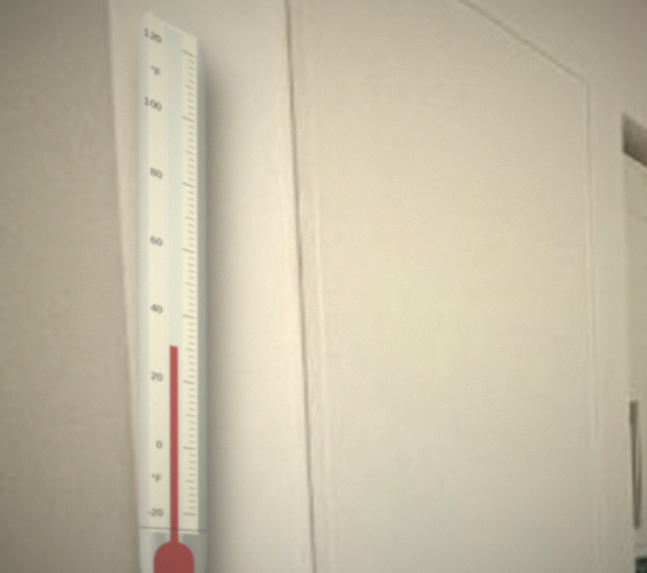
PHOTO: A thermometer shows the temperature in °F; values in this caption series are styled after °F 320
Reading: °F 30
